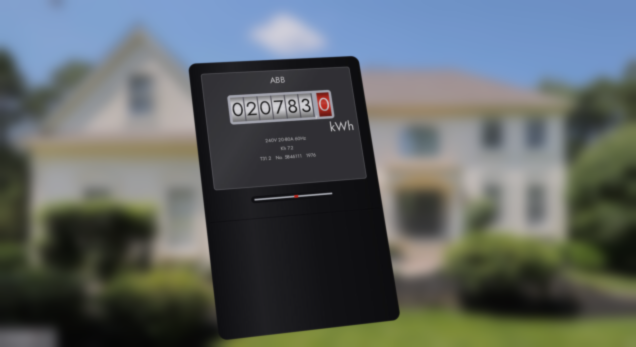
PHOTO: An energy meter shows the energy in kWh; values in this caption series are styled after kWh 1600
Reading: kWh 20783.0
